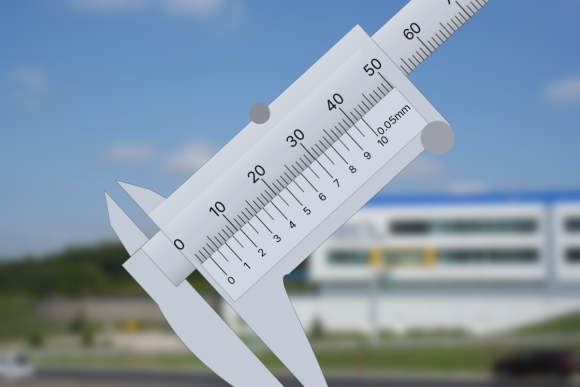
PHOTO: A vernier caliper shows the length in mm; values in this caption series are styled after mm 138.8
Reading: mm 2.8
